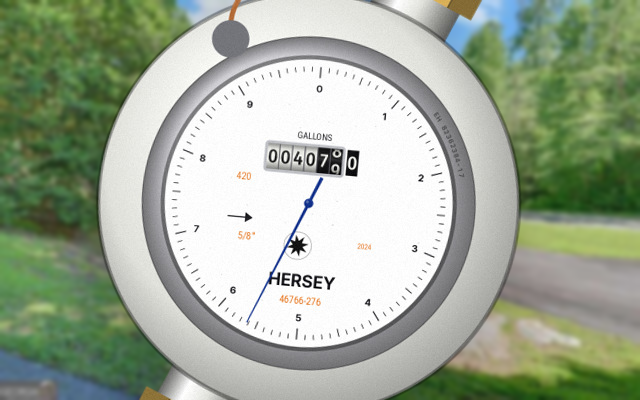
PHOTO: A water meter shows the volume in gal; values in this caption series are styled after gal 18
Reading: gal 40785.6
